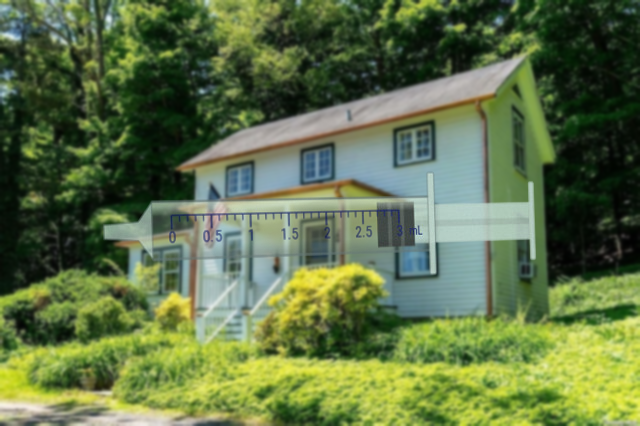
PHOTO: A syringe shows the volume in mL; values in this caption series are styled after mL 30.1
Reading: mL 2.7
